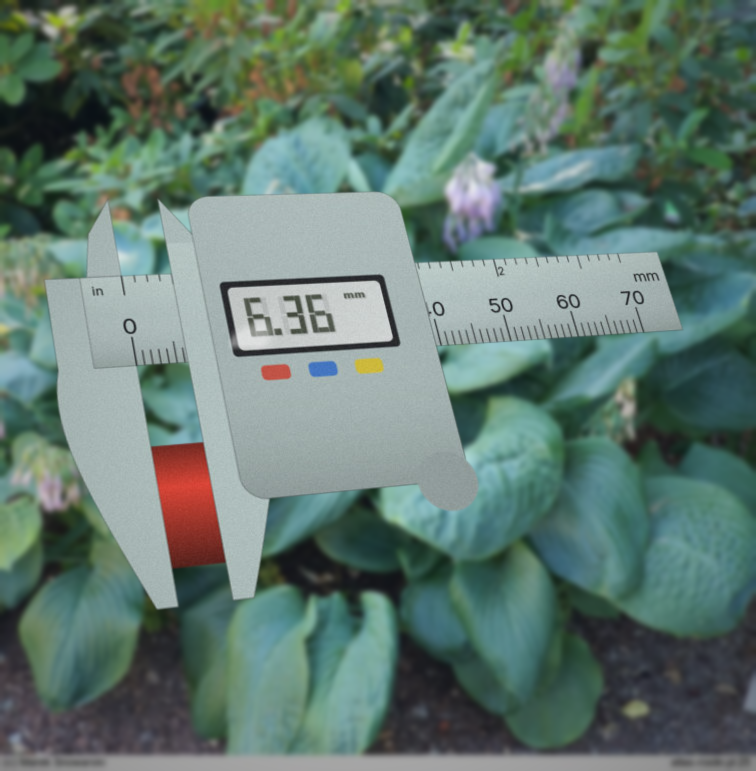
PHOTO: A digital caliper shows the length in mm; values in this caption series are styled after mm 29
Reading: mm 6.36
